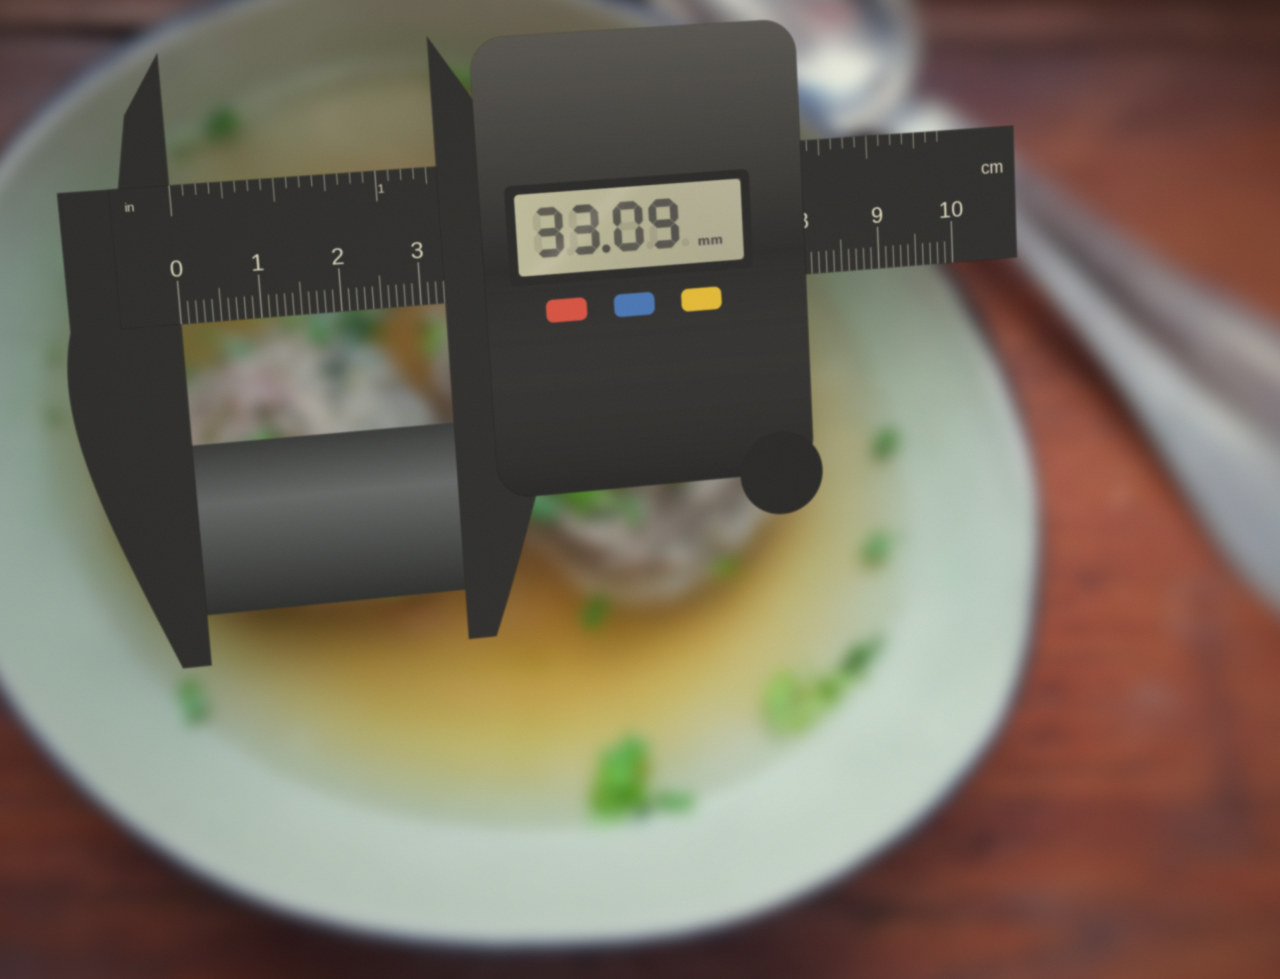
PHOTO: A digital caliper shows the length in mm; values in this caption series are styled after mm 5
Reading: mm 33.09
